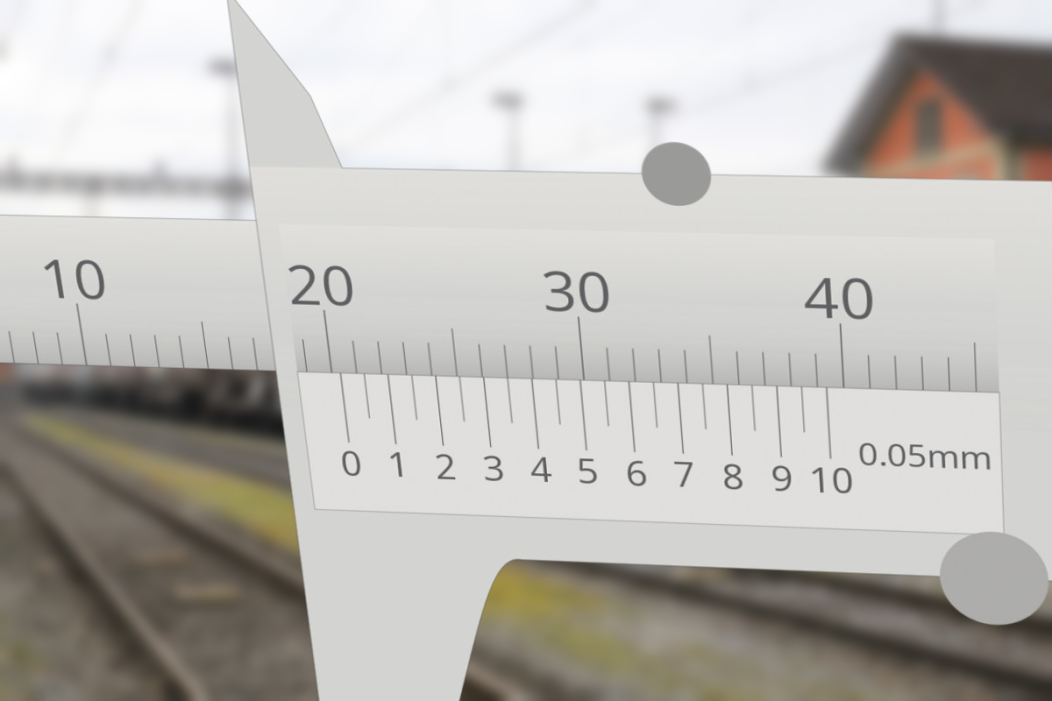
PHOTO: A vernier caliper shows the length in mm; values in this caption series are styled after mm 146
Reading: mm 20.35
